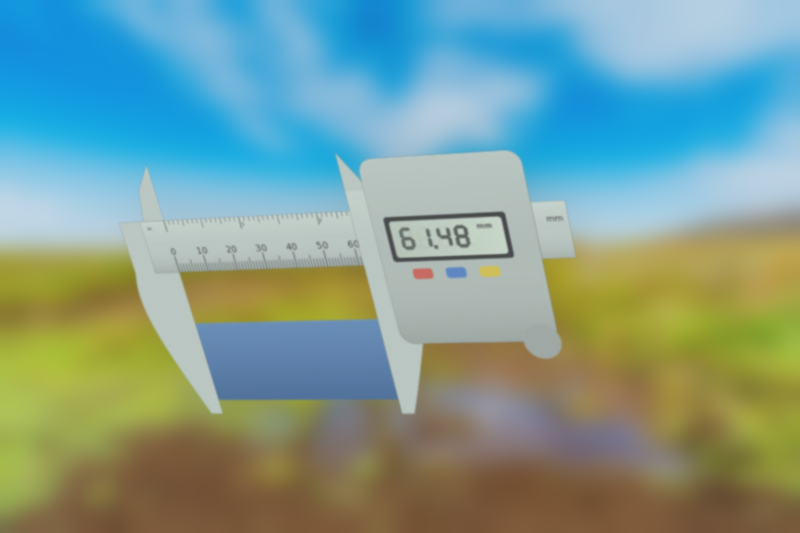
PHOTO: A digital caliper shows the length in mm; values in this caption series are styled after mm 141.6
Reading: mm 61.48
